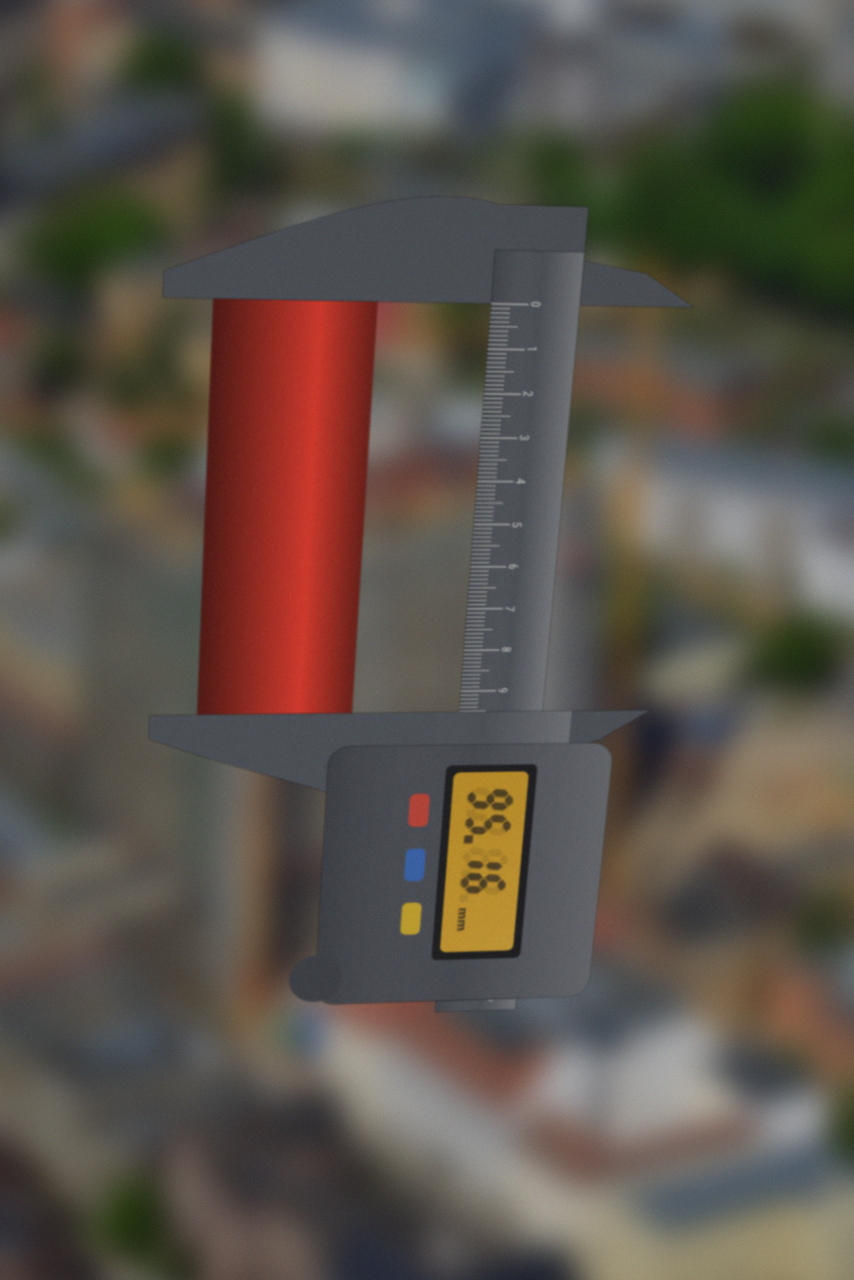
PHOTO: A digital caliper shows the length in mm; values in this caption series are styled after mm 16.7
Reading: mm 95.16
